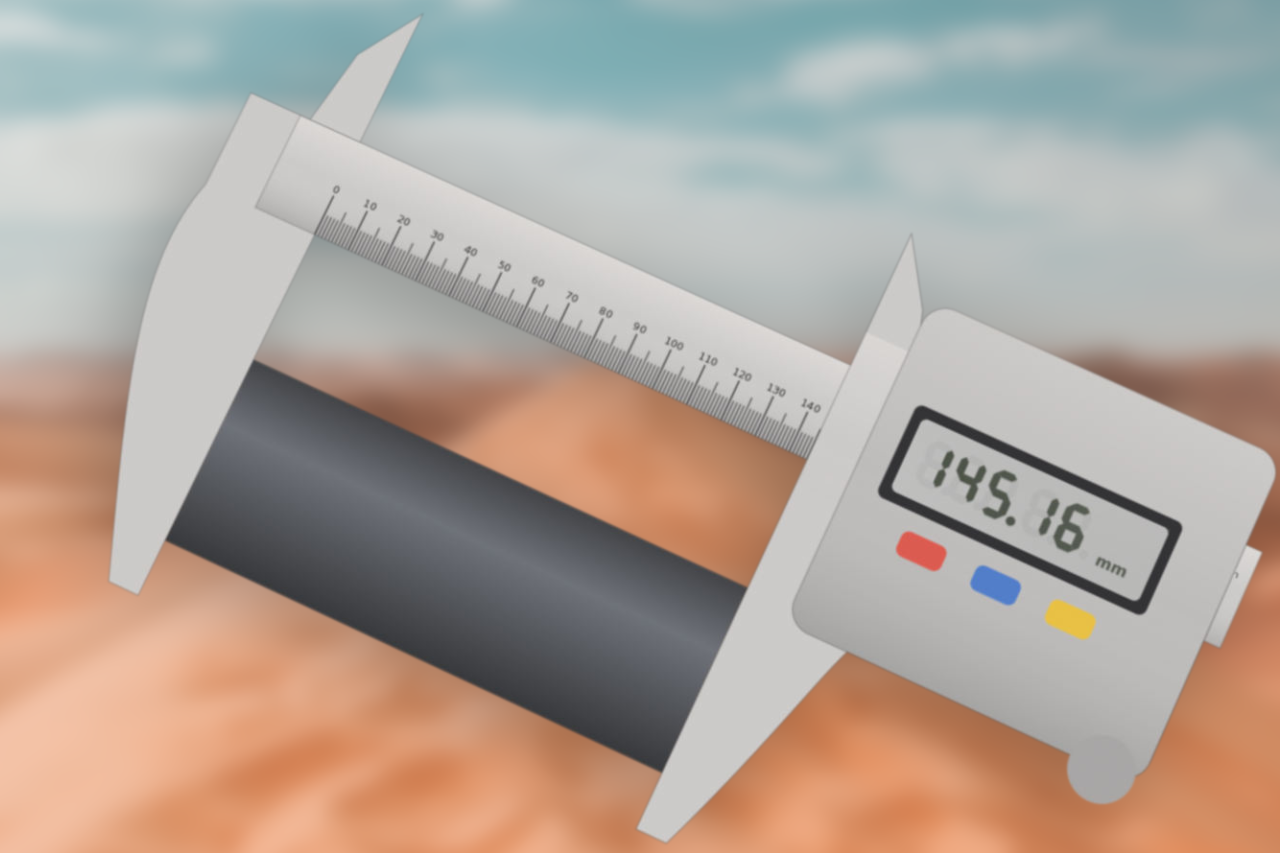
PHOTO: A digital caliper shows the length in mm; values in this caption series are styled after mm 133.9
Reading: mm 145.16
